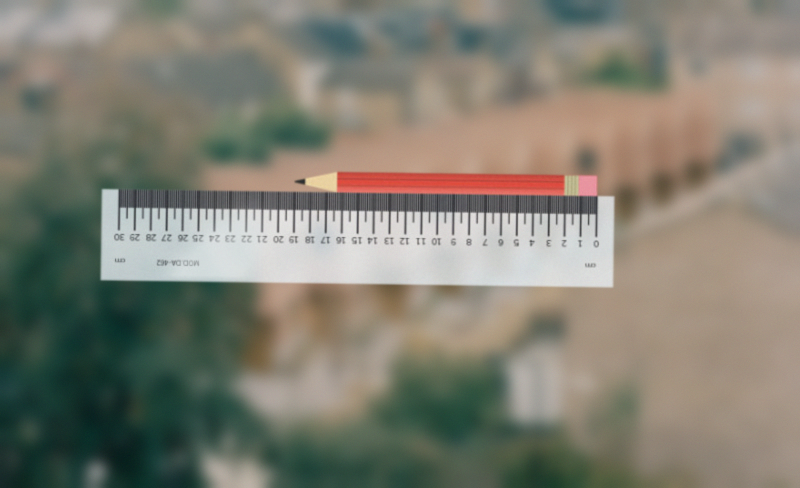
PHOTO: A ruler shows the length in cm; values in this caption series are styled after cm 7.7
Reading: cm 19
